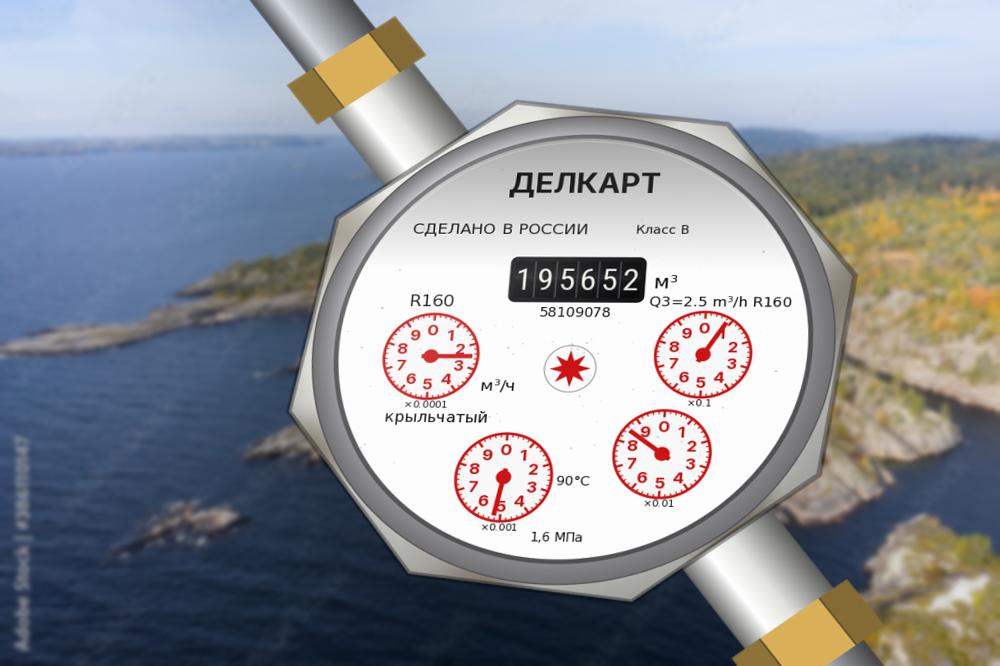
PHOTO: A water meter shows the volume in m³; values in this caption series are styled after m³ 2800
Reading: m³ 195652.0852
